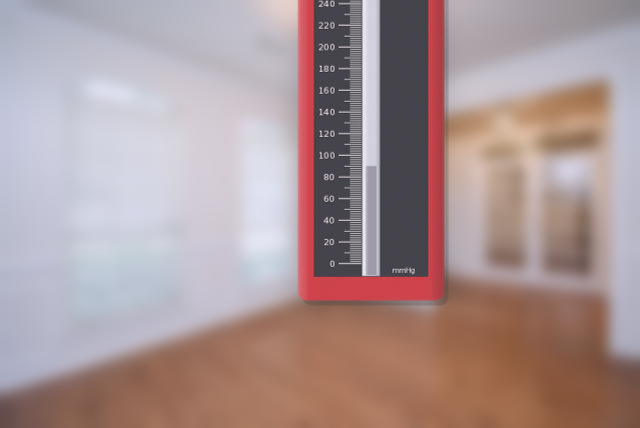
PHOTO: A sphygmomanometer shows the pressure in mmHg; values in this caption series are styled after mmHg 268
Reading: mmHg 90
